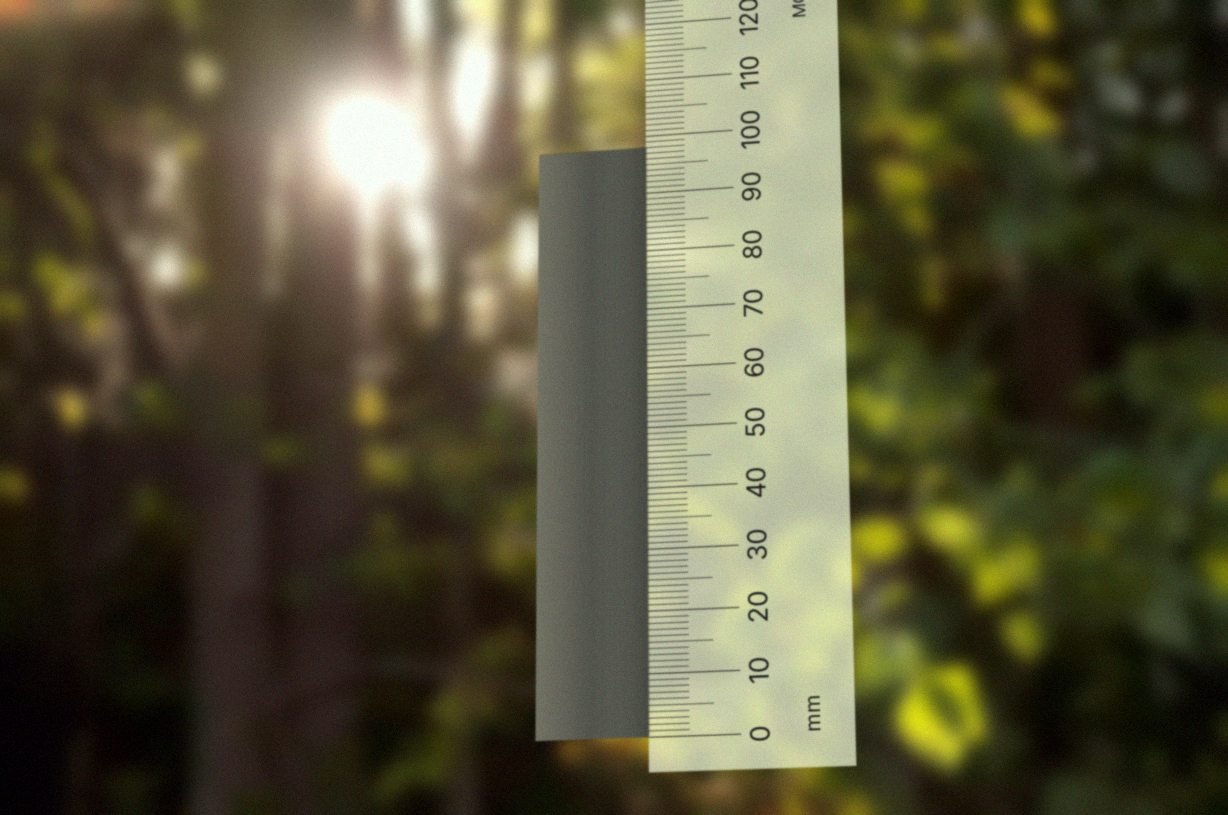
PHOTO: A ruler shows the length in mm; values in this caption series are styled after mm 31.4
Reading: mm 98
